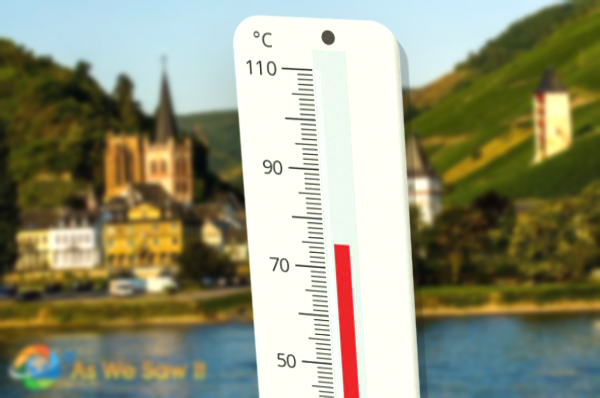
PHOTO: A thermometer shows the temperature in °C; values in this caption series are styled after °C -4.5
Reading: °C 75
